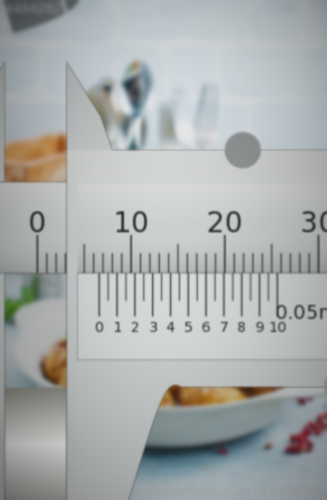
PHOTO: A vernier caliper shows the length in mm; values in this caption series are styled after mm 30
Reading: mm 6.6
